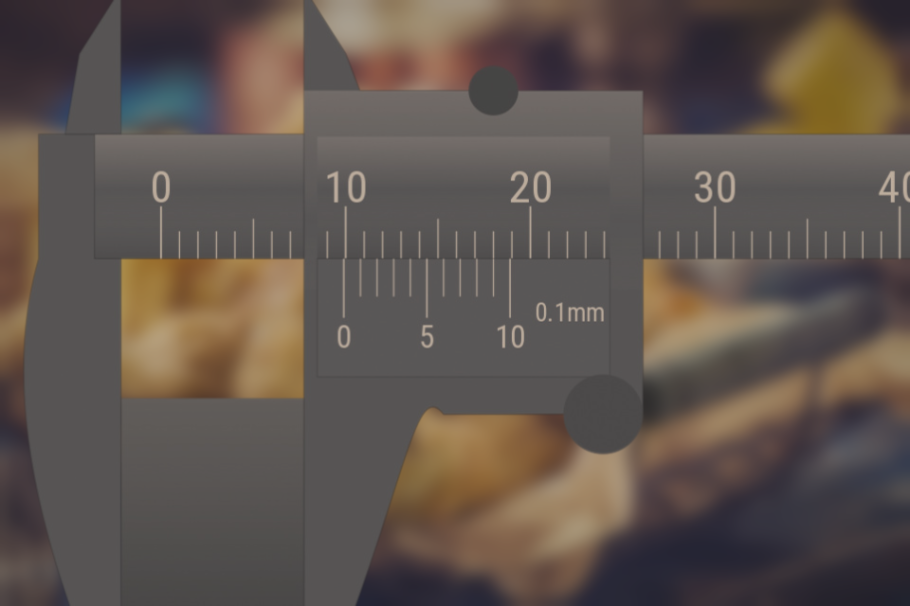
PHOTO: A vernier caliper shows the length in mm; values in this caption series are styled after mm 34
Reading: mm 9.9
